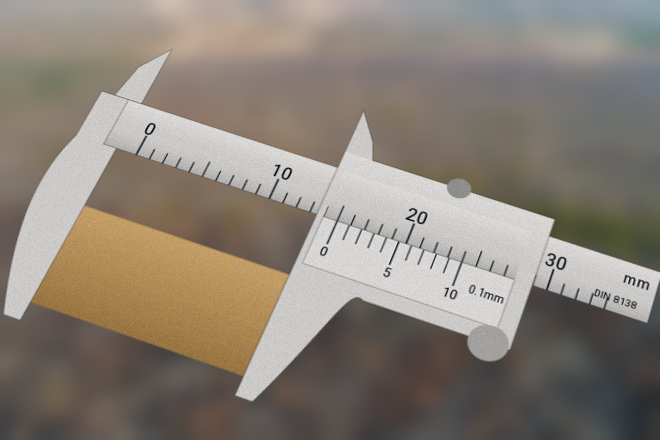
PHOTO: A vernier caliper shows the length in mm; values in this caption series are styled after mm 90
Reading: mm 15.0
